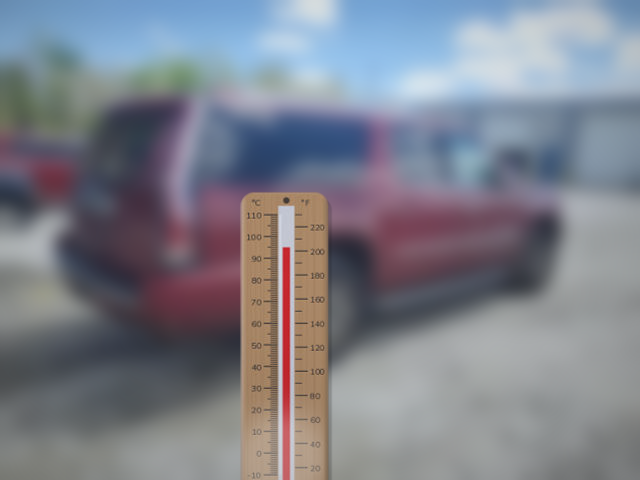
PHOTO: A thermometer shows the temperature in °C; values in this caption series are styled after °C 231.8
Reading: °C 95
